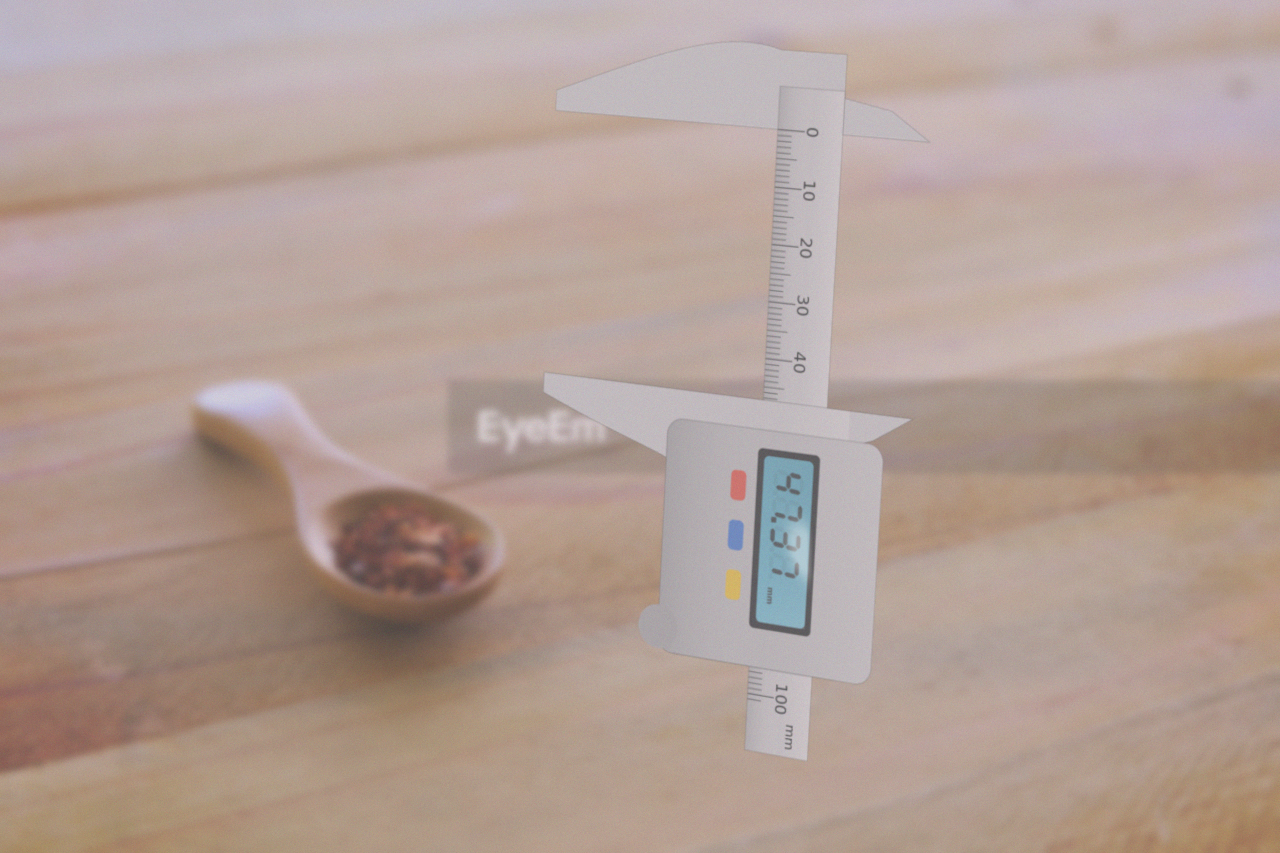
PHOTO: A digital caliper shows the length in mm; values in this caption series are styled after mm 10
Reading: mm 47.37
